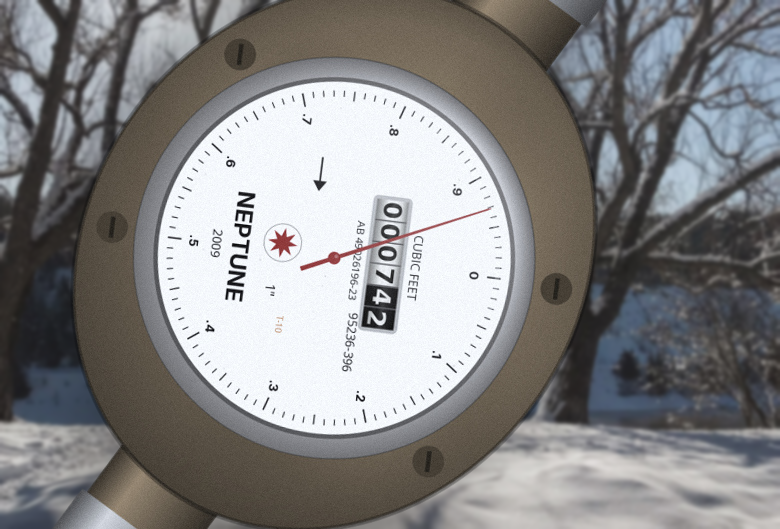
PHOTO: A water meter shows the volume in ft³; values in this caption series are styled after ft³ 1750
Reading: ft³ 741.93
